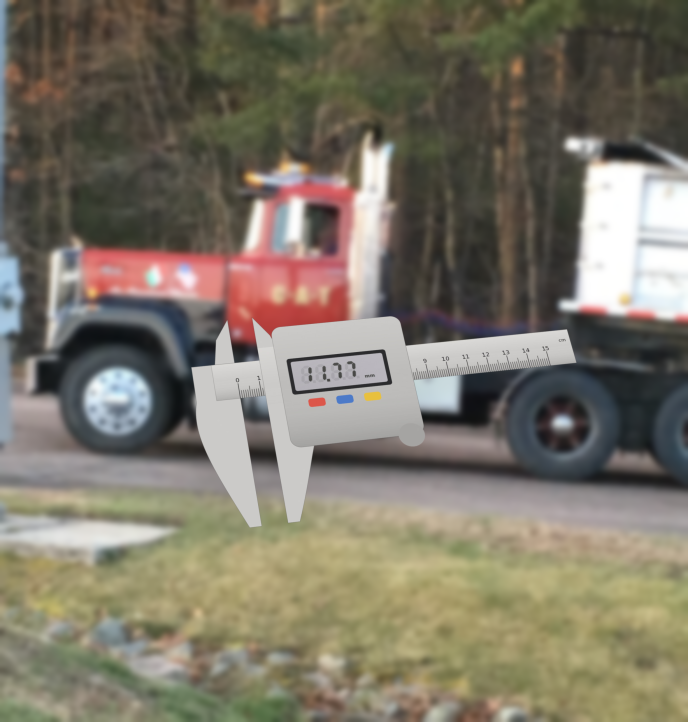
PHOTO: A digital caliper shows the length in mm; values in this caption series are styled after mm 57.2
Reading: mm 11.77
